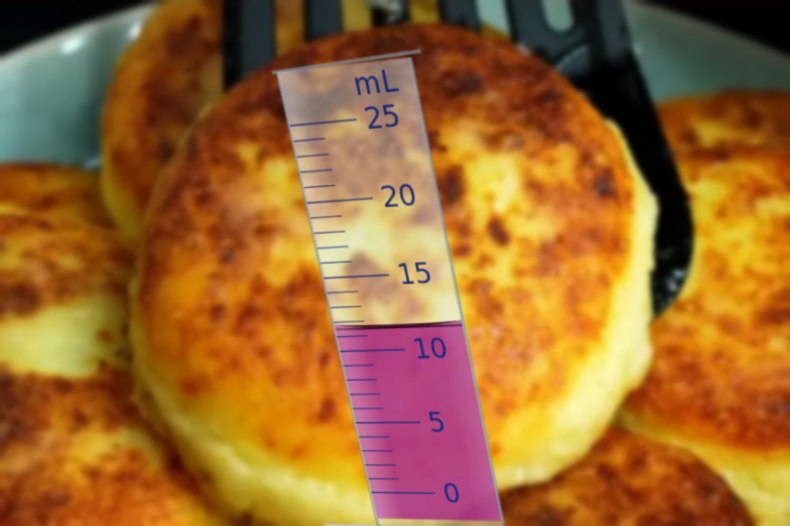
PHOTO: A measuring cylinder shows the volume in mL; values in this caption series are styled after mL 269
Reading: mL 11.5
